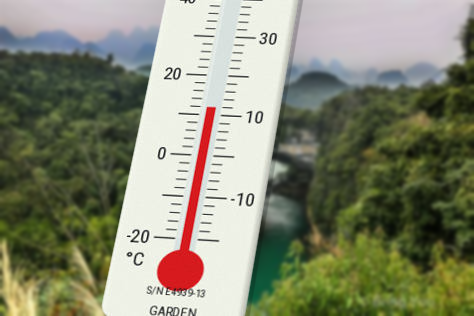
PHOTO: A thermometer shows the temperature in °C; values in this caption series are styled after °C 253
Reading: °C 12
